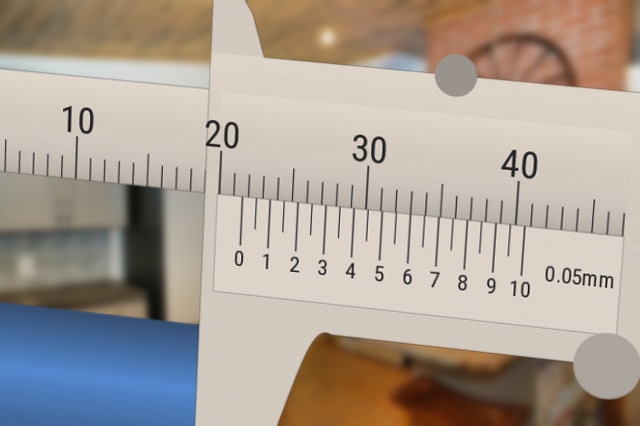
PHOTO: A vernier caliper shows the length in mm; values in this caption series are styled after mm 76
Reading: mm 21.6
